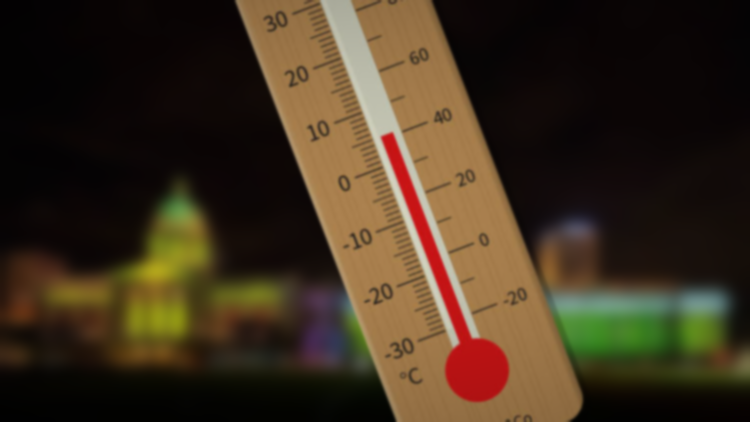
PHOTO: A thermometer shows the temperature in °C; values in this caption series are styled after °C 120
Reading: °C 5
